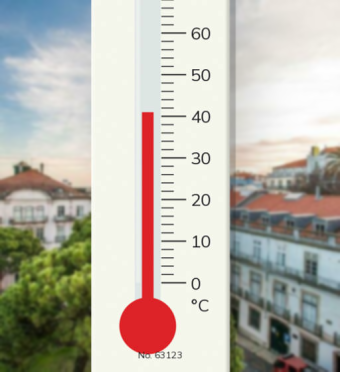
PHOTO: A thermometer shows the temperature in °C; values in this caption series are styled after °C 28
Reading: °C 41
